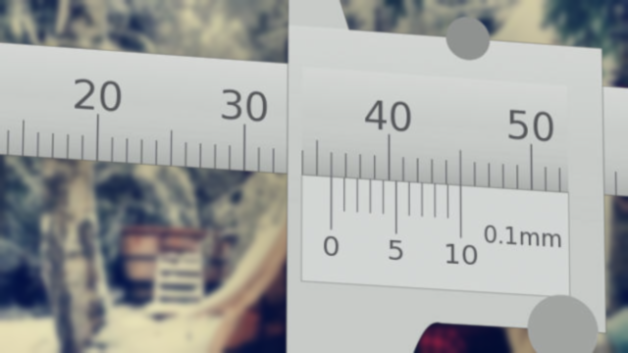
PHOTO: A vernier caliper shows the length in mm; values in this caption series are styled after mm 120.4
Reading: mm 36.0
